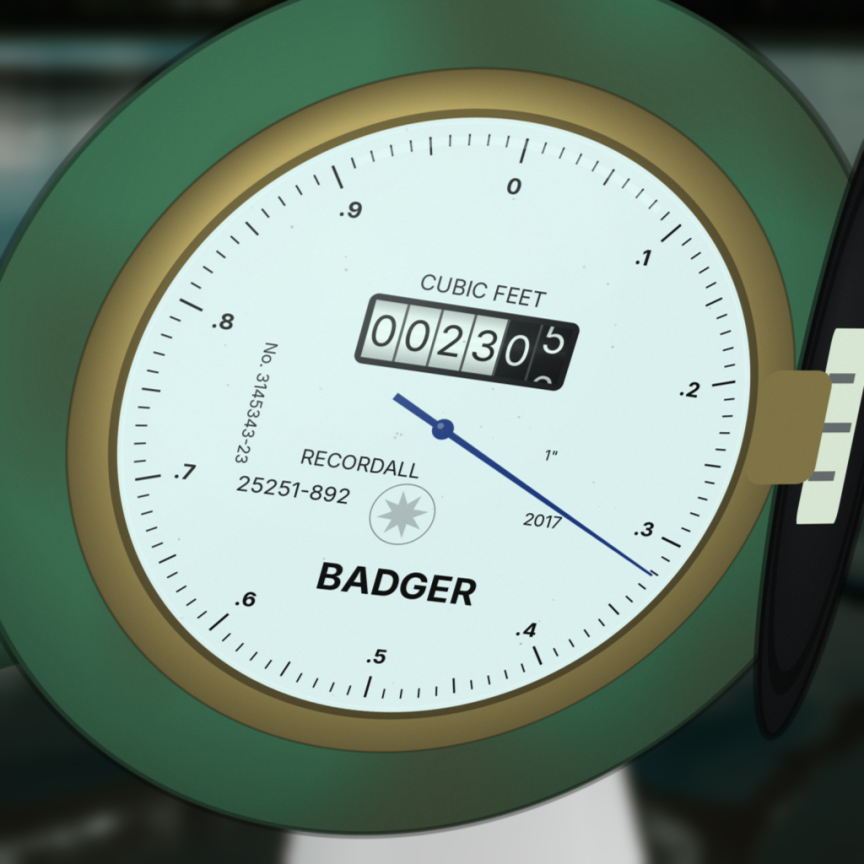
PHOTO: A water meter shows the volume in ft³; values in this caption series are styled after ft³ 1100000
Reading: ft³ 2305.32
